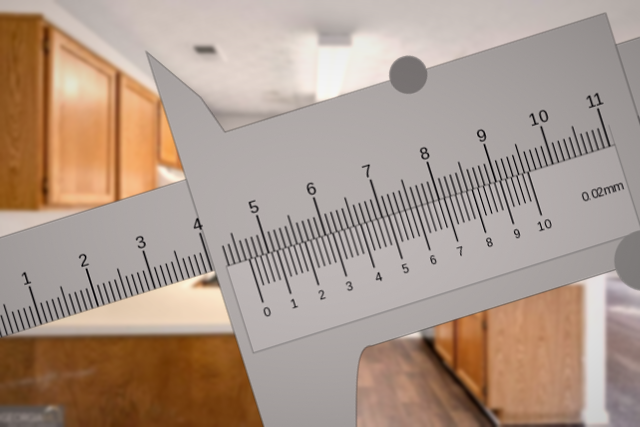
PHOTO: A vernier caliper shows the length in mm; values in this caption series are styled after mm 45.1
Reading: mm 46.6
